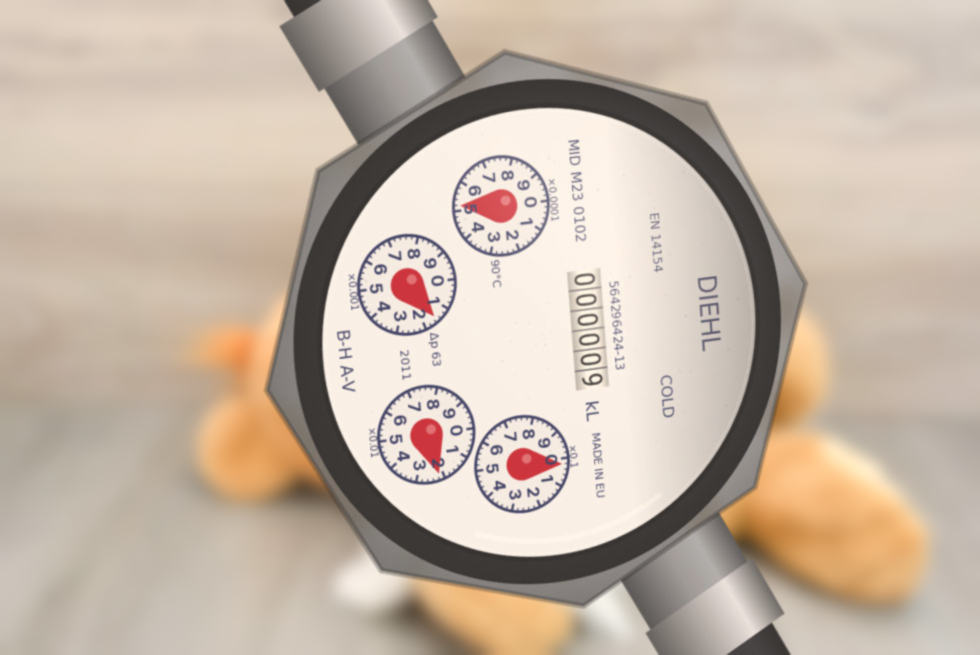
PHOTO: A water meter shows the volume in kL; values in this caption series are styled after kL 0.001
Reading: kL 9.0215
